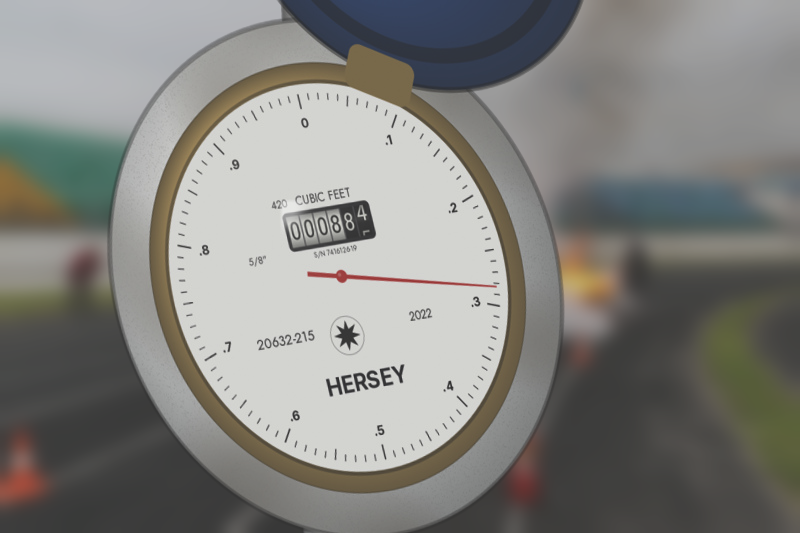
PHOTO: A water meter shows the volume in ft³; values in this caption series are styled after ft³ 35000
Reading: ft³ 884.28
